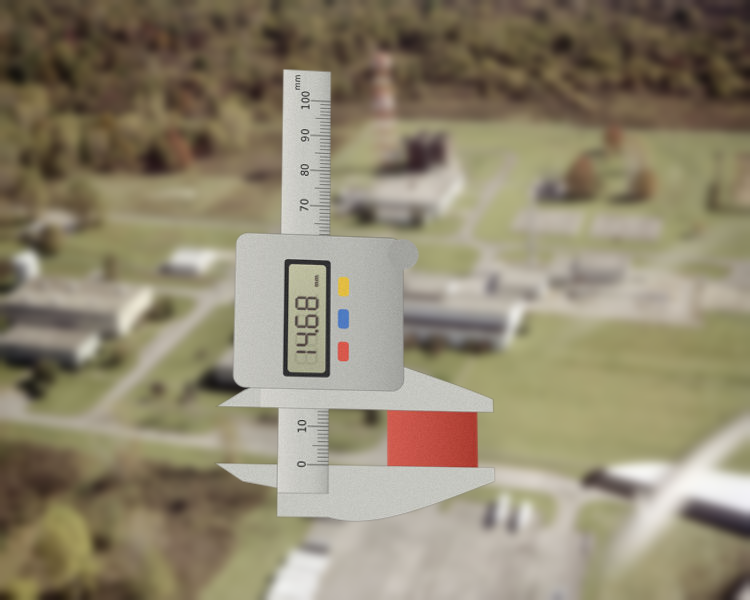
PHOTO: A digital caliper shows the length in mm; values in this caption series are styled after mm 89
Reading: mm 14.68
